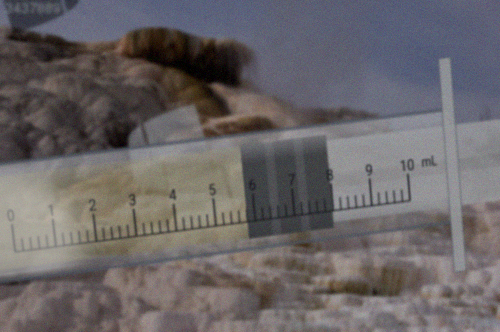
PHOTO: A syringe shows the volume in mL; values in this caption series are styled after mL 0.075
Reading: mL 5.8
